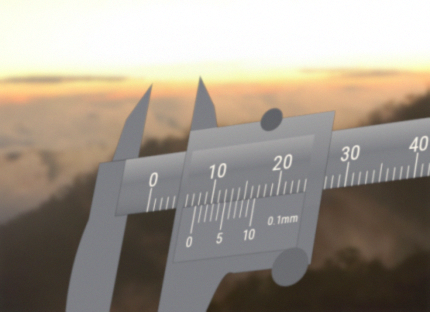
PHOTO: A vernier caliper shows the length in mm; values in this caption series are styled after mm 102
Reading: mm 7.6
